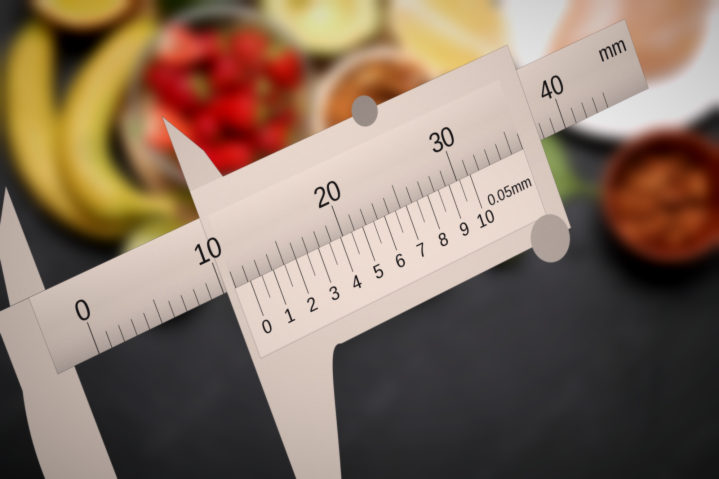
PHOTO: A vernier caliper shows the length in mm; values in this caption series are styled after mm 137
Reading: mm 12.2
